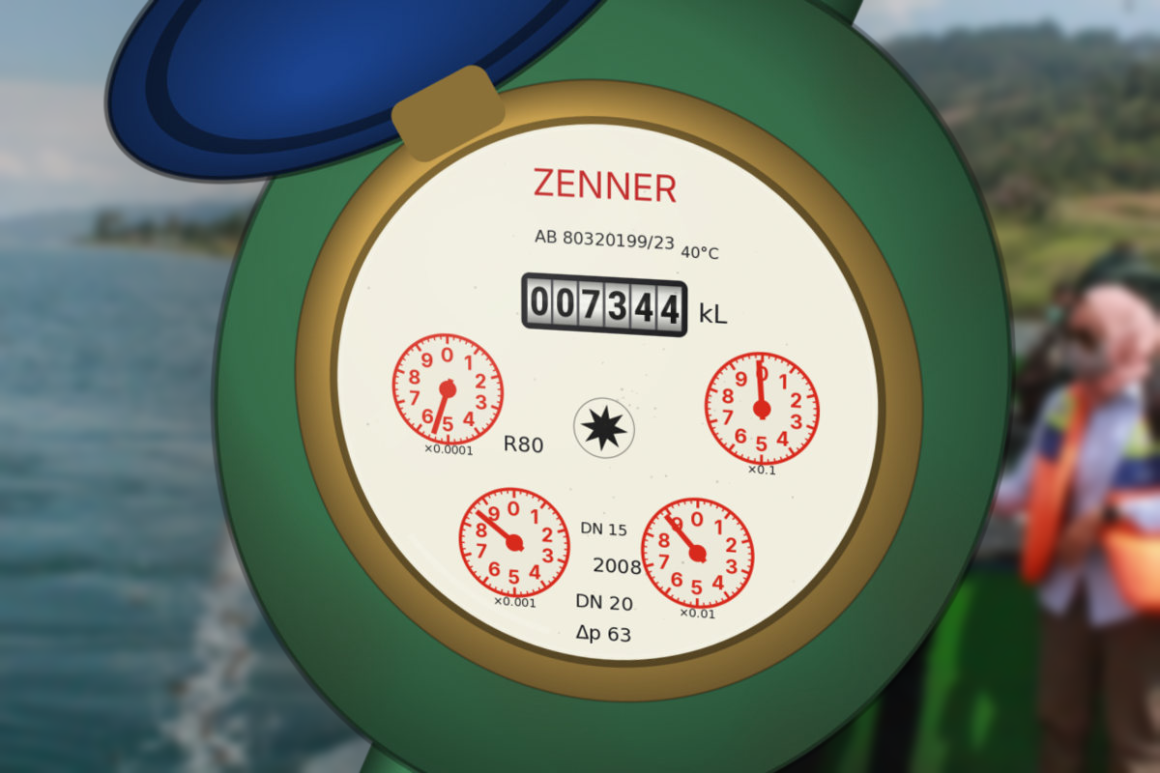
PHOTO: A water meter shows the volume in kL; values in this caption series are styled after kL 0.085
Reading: kL 7343.9885
